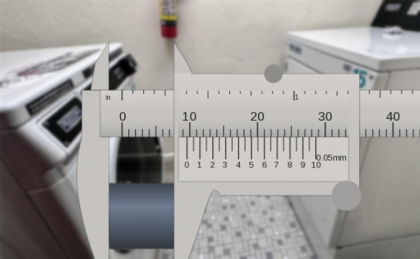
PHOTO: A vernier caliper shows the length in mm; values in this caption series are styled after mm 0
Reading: mm 9.6
